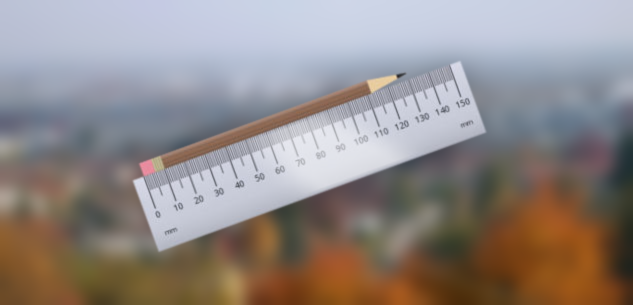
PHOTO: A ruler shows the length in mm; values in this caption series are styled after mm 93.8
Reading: mm 130
